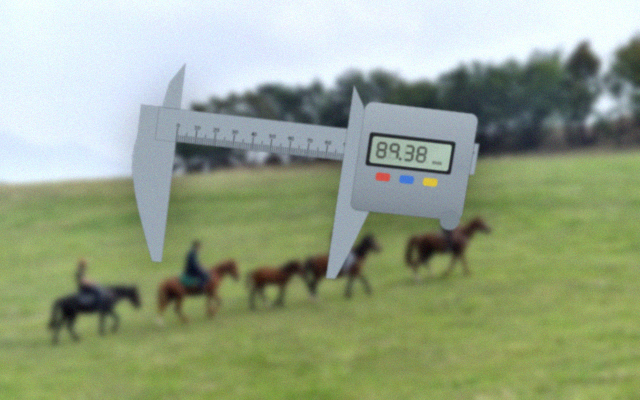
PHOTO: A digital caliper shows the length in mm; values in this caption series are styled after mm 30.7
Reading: mm 89.38
